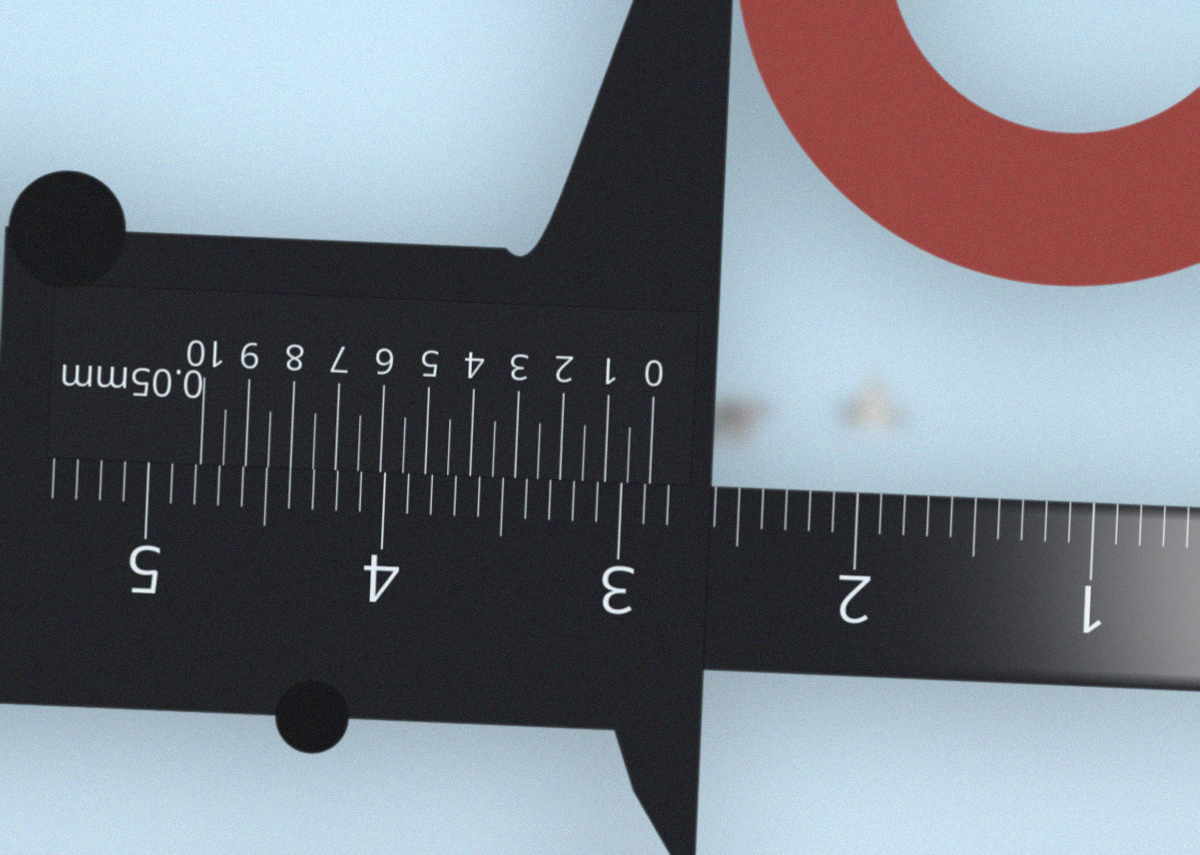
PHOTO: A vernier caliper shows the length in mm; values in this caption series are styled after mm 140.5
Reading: mm 28.8
